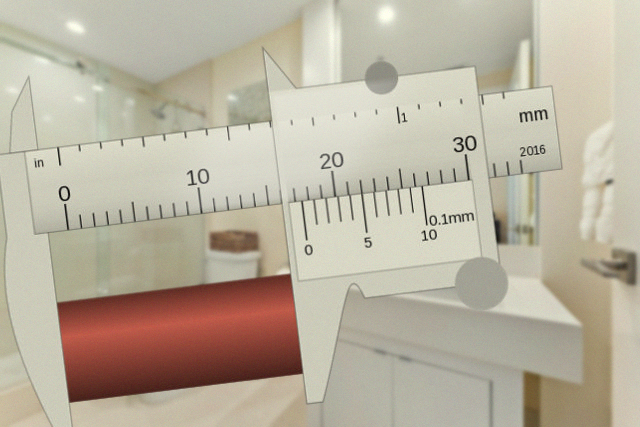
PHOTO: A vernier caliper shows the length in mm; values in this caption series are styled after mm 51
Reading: mm 17.5
